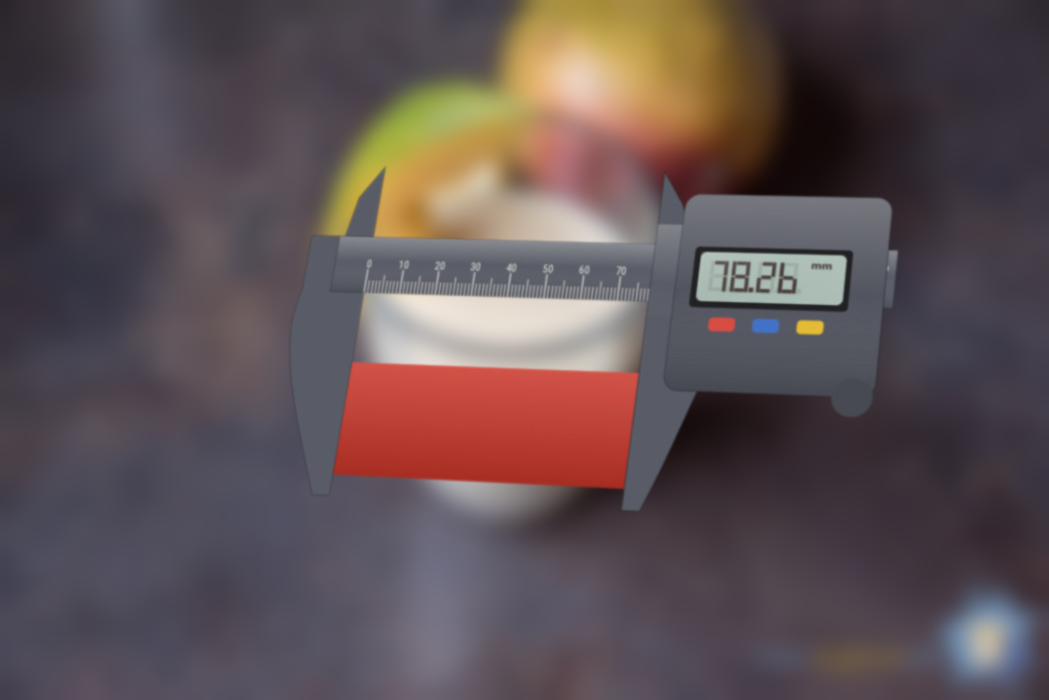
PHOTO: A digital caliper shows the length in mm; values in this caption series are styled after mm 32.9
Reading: mm 78.26
